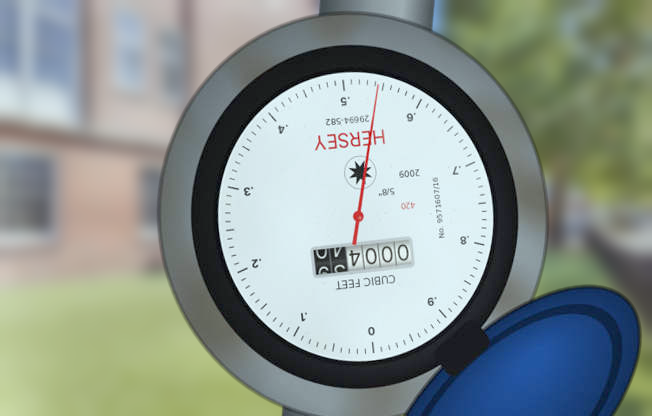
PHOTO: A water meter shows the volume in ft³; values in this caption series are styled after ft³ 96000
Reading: ft³ 439.54
